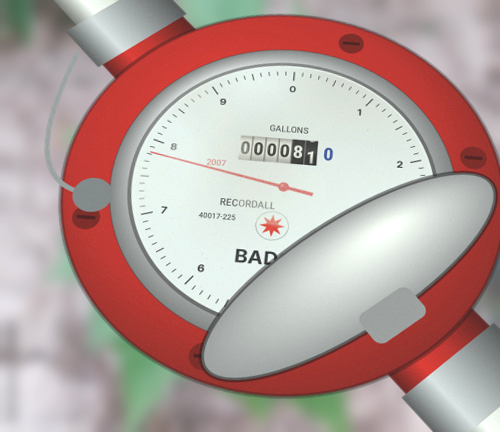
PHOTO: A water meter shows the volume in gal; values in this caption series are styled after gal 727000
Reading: gal 807.8
